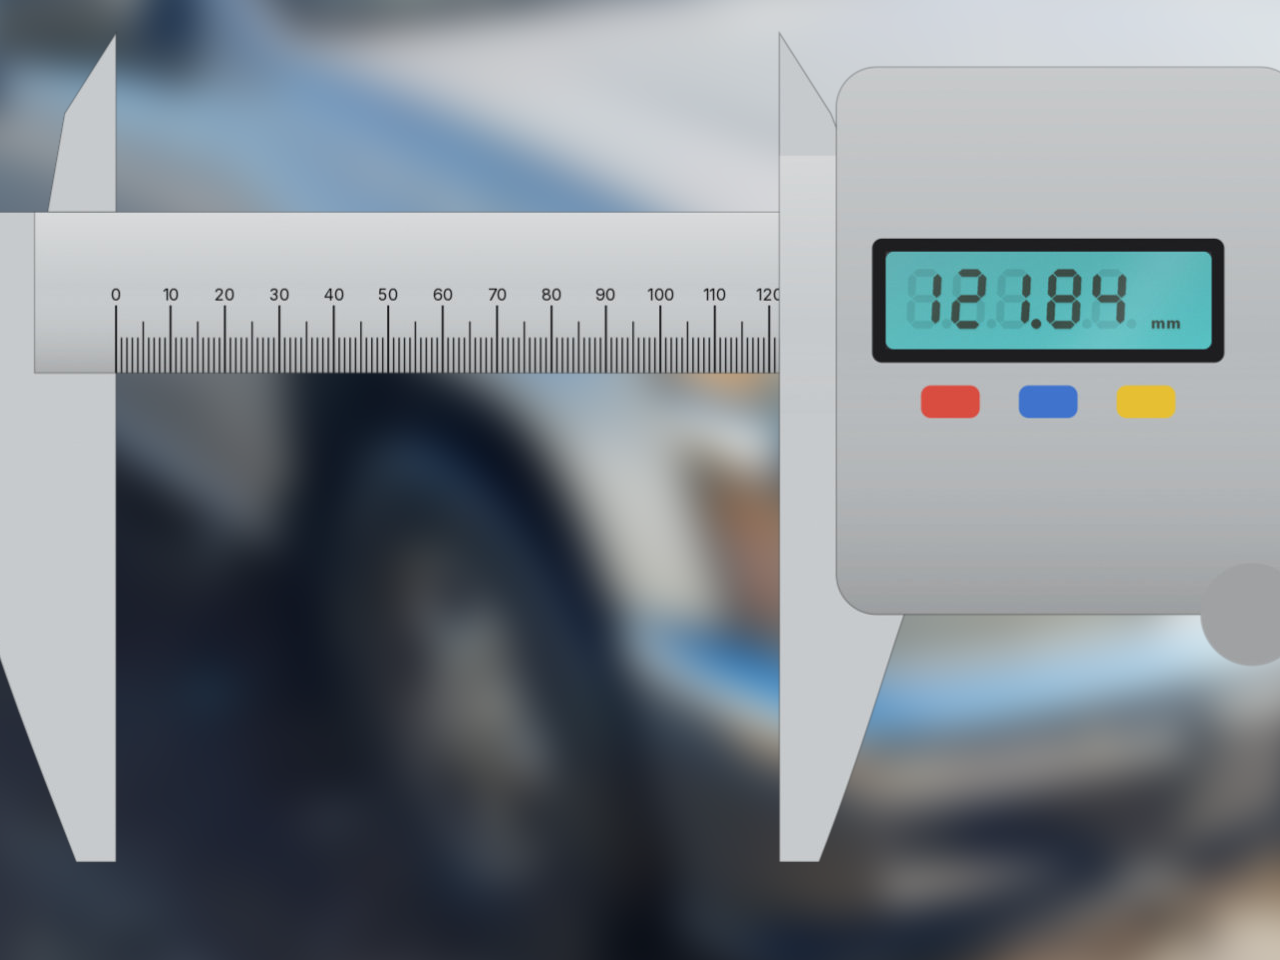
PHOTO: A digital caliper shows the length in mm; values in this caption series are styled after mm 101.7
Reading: mm 121.84
